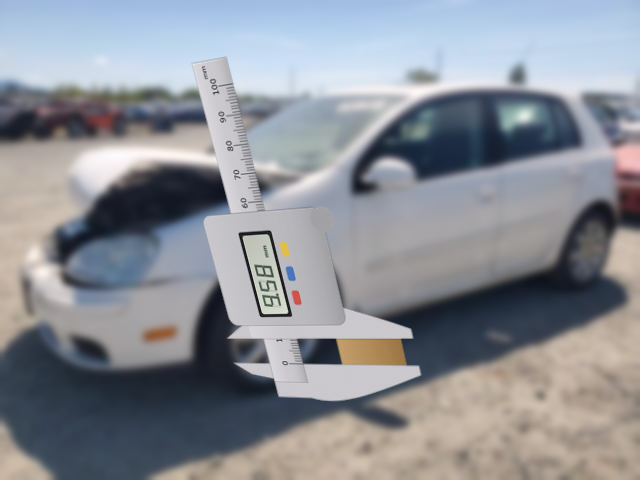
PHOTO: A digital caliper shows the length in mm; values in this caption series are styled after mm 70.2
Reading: mm 9.58
